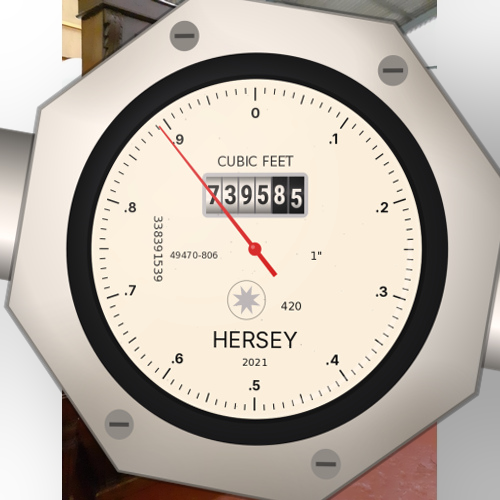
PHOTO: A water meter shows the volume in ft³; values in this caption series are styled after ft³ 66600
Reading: ft³ 739584.89
